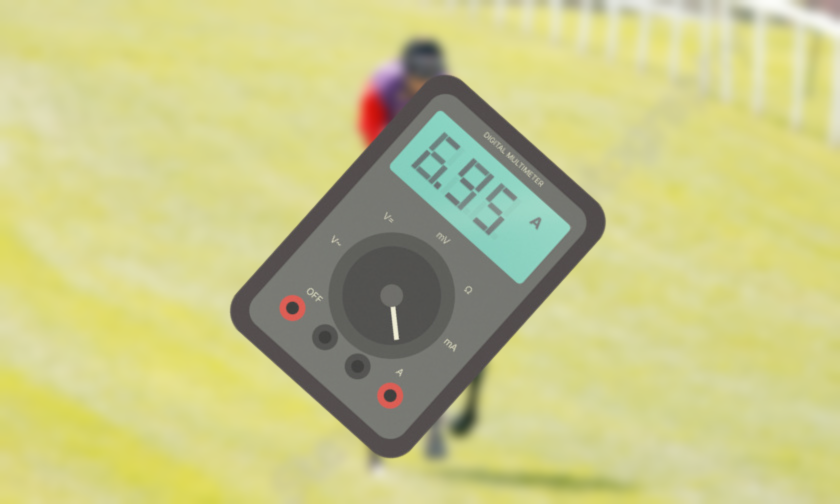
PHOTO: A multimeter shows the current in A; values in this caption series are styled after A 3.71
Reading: A 6.95
